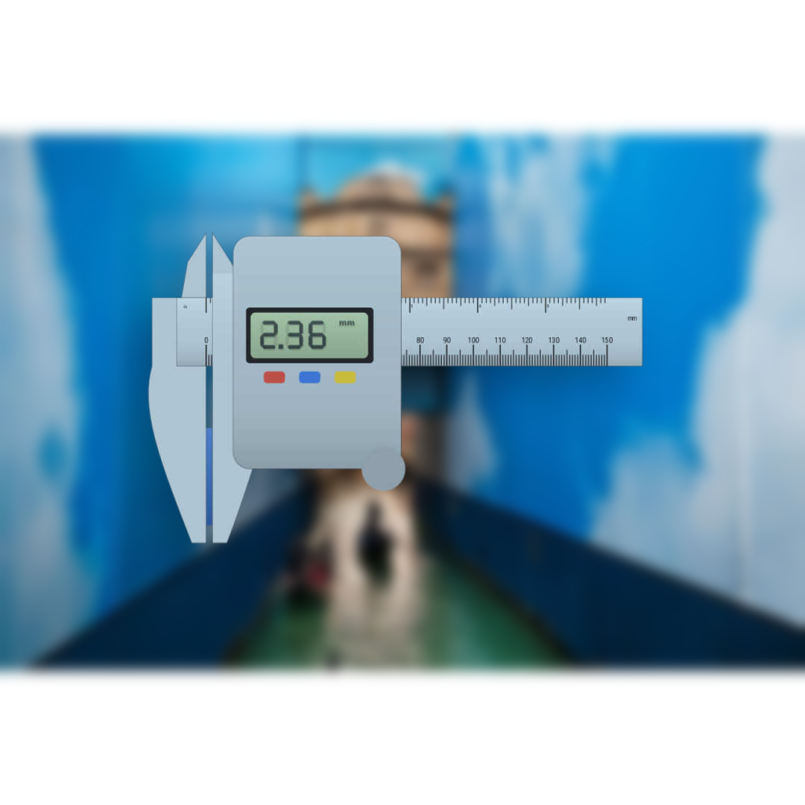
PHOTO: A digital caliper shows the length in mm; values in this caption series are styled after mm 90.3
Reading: mm 2.36
